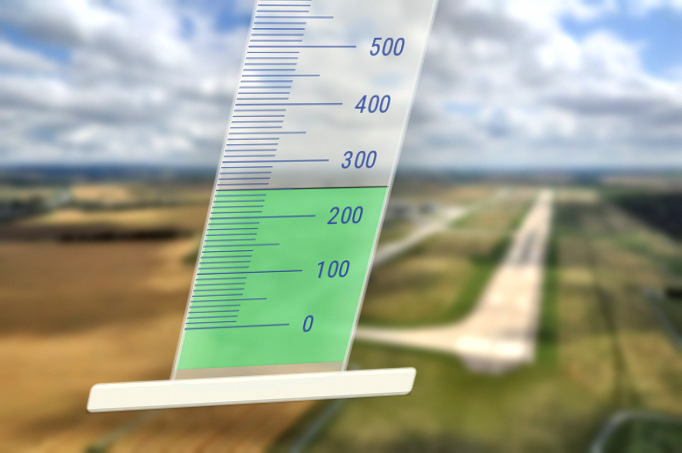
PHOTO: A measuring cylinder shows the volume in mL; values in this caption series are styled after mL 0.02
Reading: mL 250
